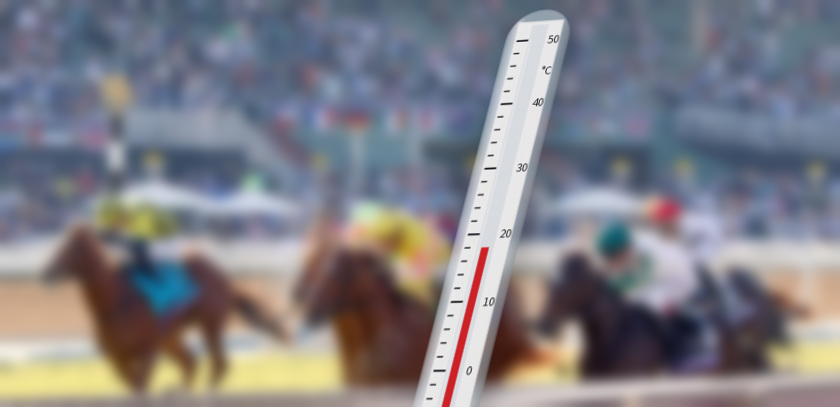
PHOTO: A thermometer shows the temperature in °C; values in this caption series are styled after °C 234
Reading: °C 18
